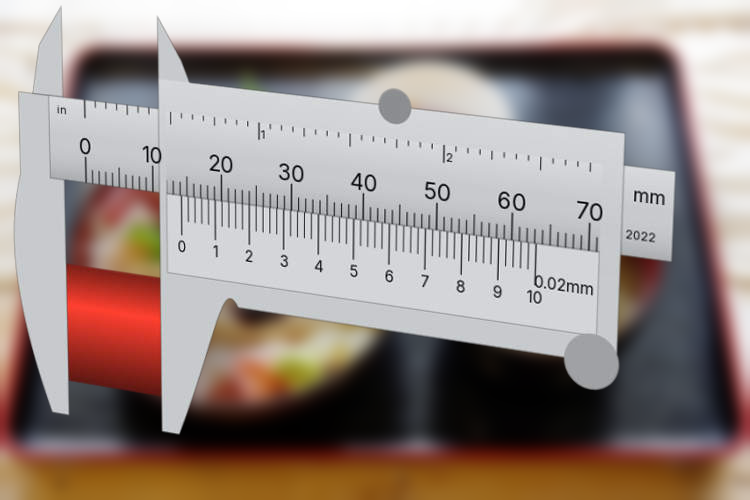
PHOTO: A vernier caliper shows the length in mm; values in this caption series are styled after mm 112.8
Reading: mm 14.2
